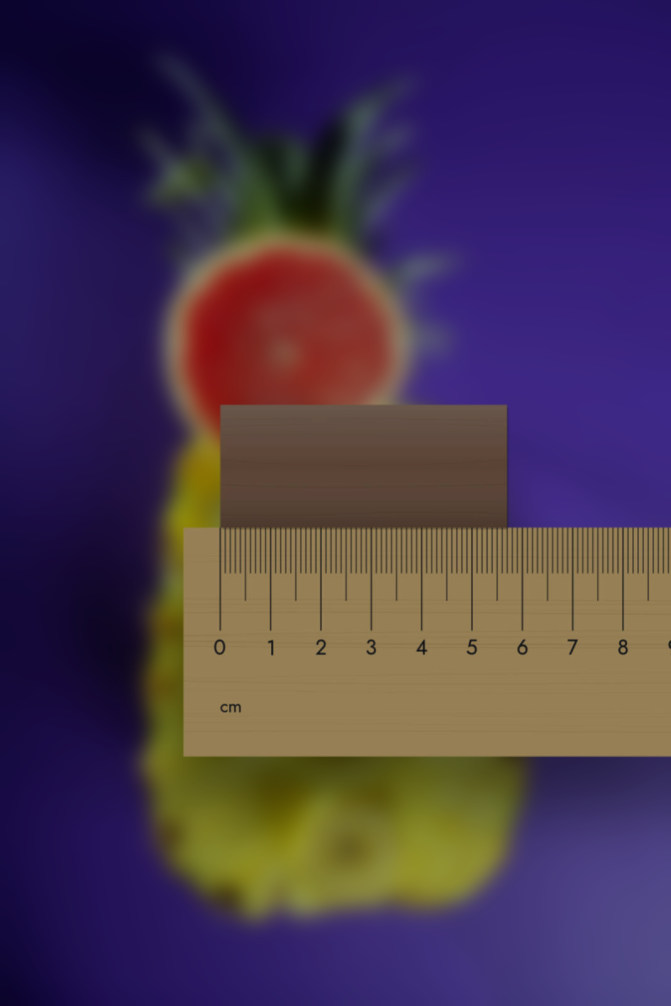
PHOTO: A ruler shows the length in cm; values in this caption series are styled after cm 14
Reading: cm 5.7
